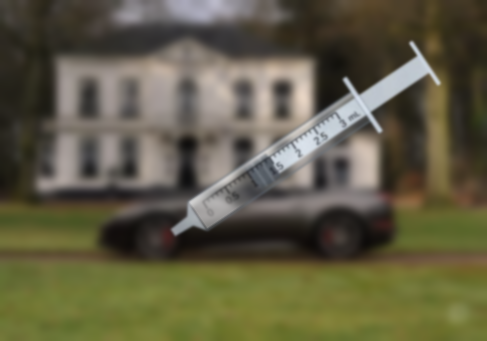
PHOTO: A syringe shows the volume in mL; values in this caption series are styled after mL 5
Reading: mL 1
